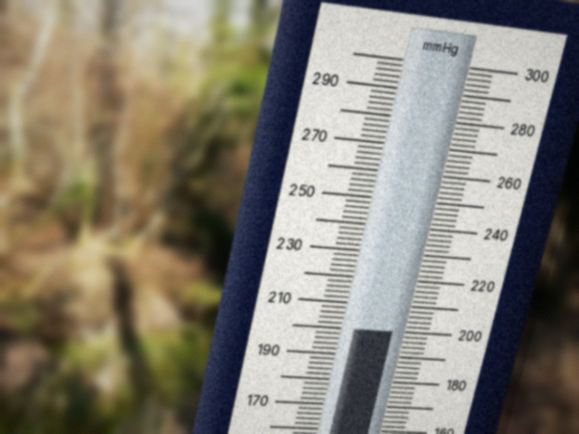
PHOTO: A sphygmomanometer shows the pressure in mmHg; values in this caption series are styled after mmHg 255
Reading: mmHg 200
